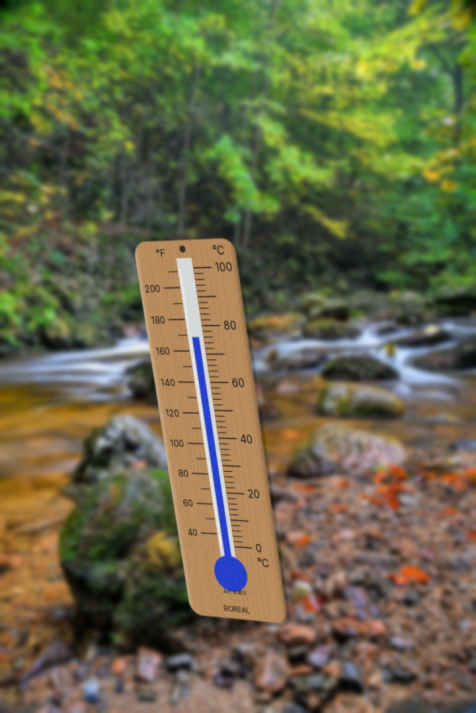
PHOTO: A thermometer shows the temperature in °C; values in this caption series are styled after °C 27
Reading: °C 76
